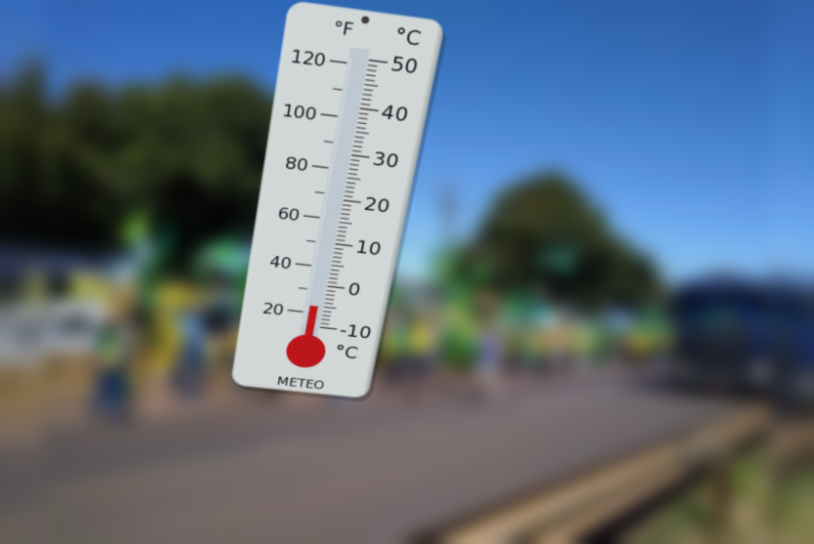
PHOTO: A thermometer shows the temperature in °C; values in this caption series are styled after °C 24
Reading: °C -5
